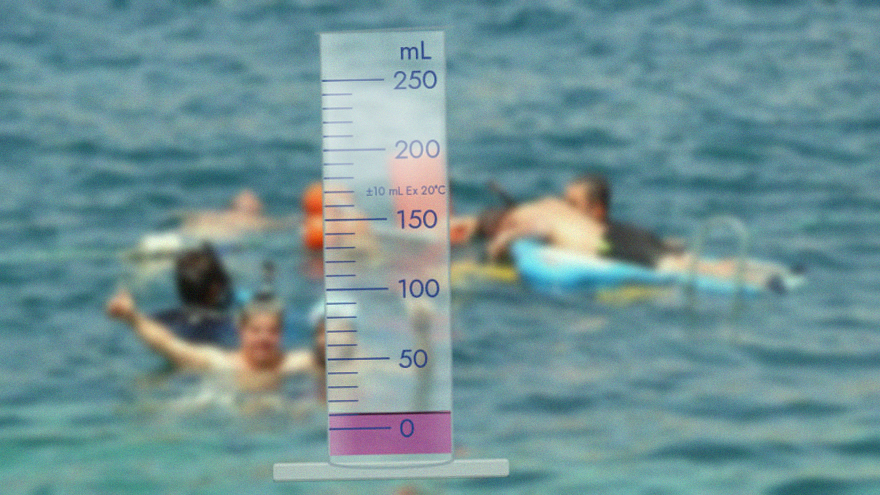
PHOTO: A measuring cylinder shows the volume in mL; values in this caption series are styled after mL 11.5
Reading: mL 10
